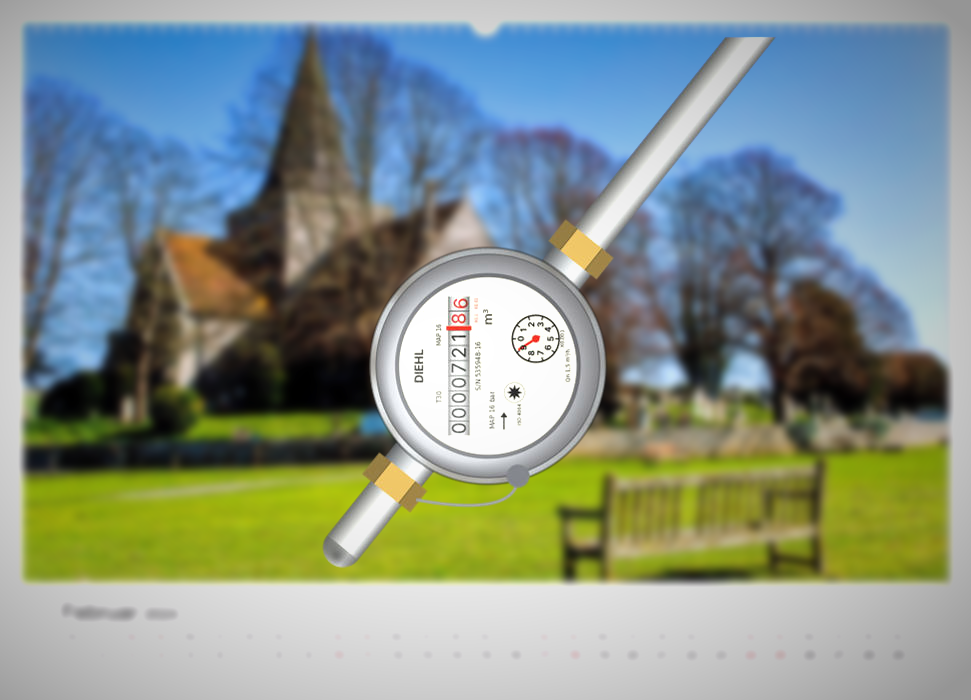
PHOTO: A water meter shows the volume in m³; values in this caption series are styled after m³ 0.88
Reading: m³ 721.859
